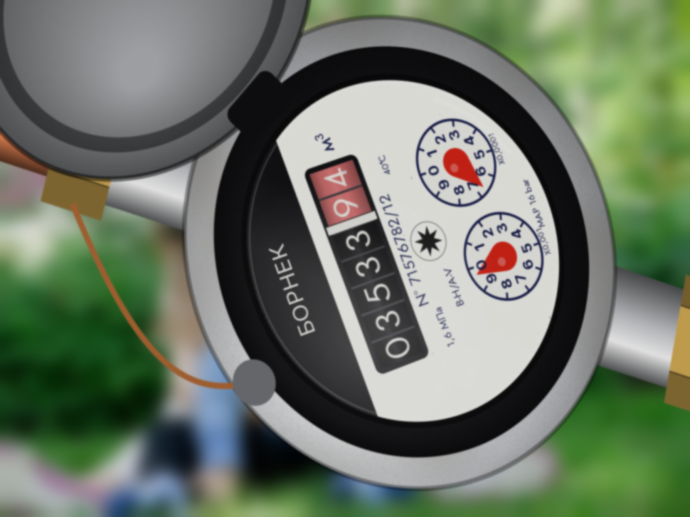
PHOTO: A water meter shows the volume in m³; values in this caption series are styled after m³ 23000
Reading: m³ 3533.9396
